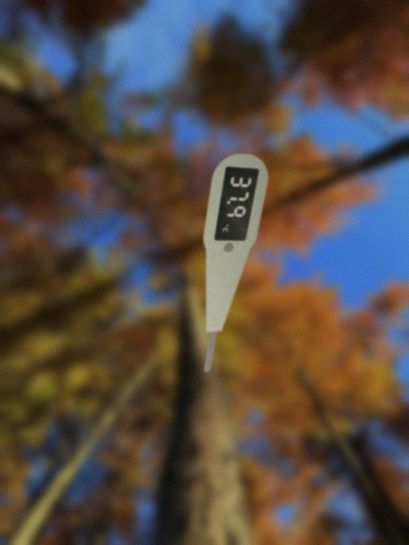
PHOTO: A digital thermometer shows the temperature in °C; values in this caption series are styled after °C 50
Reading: °C 37.9
